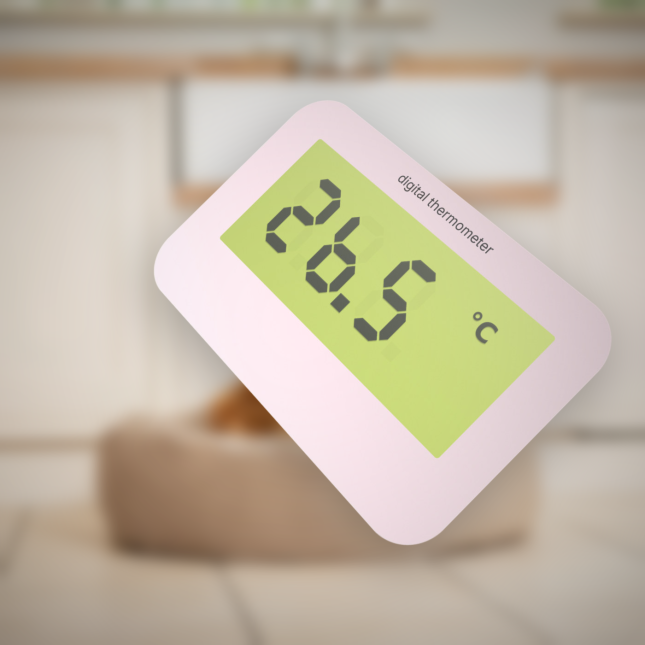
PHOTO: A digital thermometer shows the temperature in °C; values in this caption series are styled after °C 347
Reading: °C 26.5
